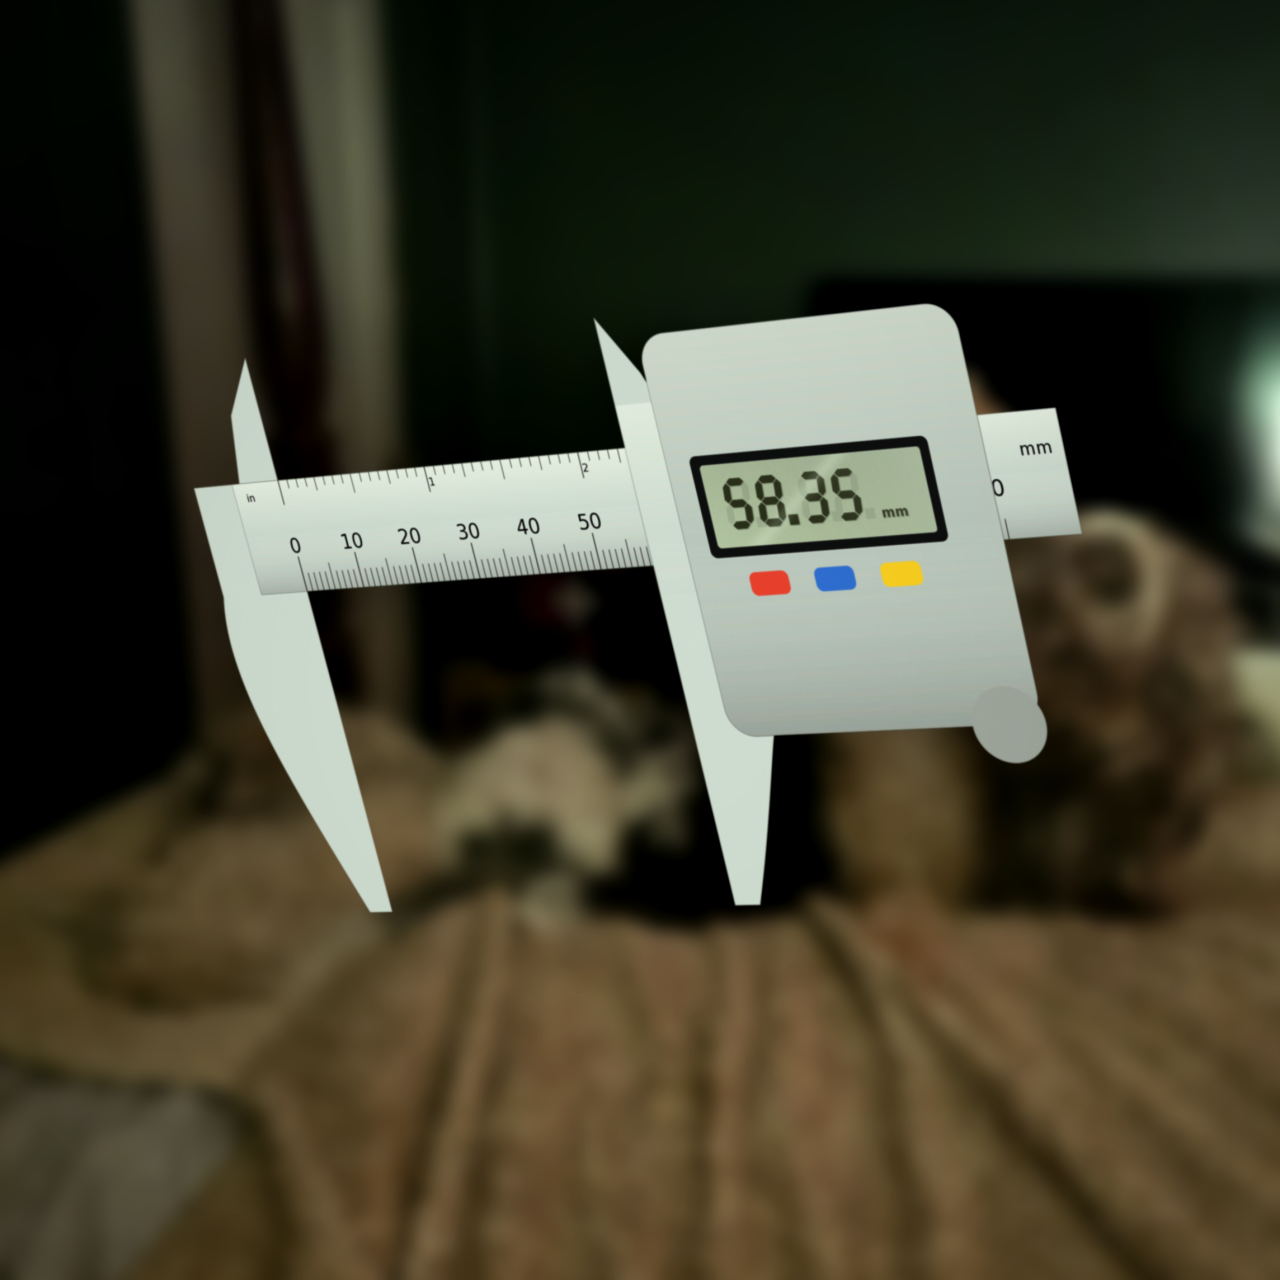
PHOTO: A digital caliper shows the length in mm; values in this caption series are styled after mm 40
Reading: mm 58.35
